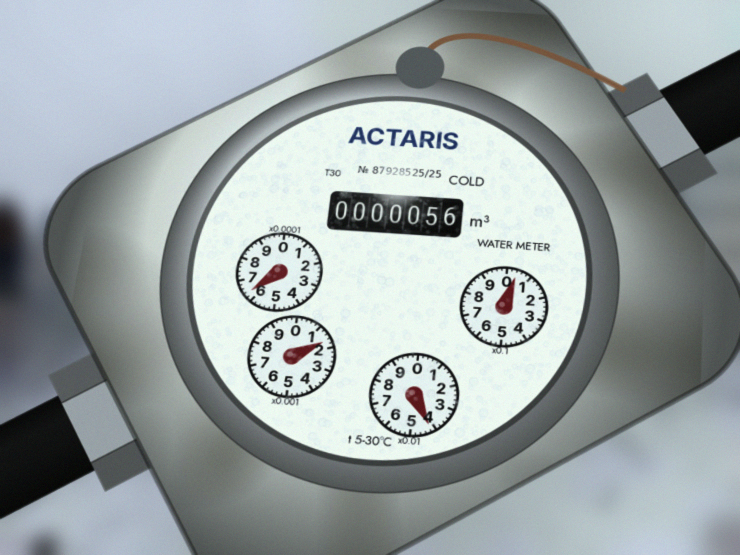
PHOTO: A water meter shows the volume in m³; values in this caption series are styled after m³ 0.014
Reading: m³ 56.0416
